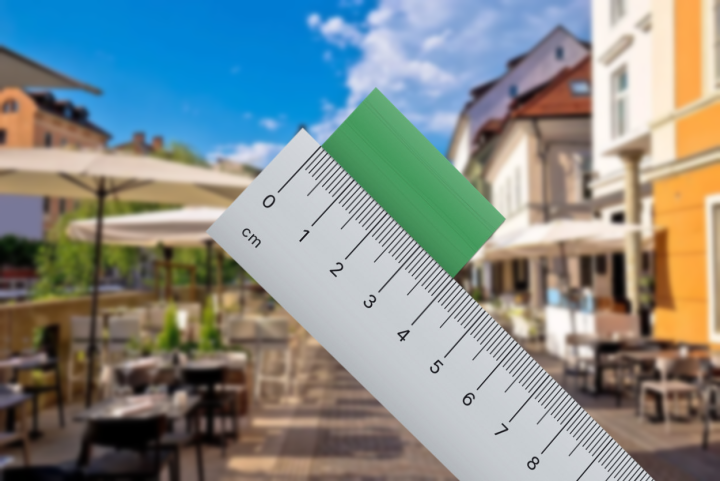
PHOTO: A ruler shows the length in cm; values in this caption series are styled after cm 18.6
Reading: cm 4
